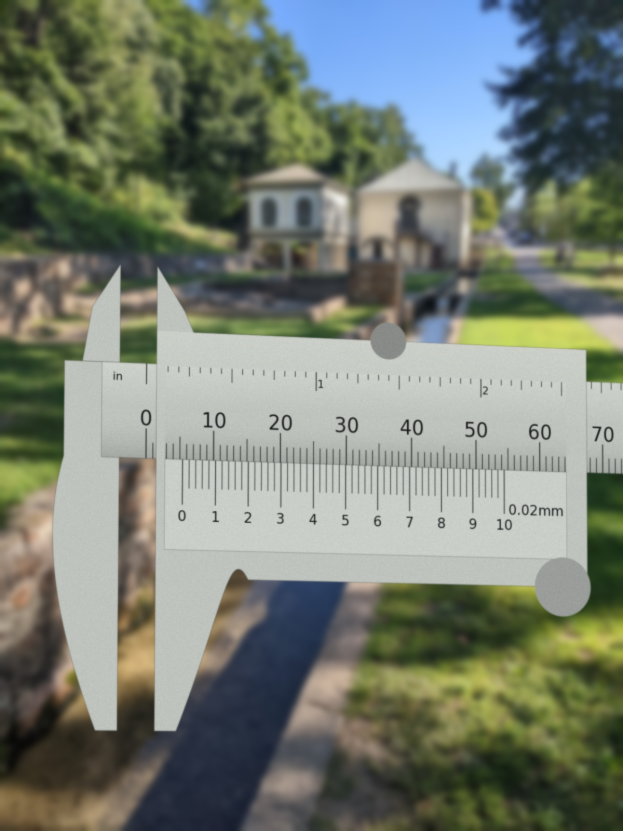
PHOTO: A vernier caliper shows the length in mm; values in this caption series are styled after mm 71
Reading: mm 5.4
